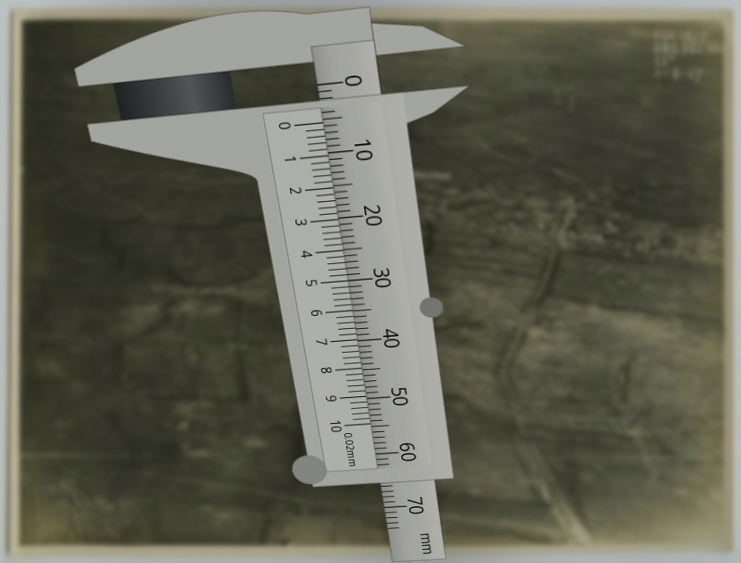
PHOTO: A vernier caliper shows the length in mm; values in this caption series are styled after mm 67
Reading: mm 5.5
